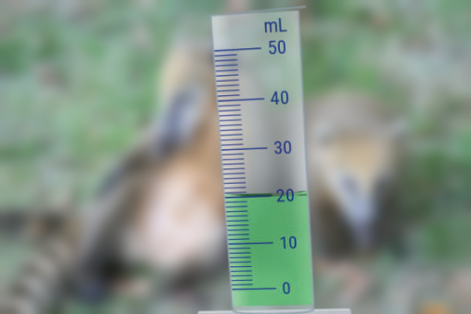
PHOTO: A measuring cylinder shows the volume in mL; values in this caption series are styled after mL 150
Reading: mL 20
